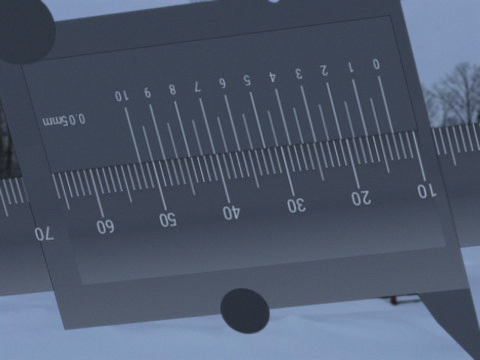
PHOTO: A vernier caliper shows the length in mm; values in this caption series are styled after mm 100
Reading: mm 13.0
